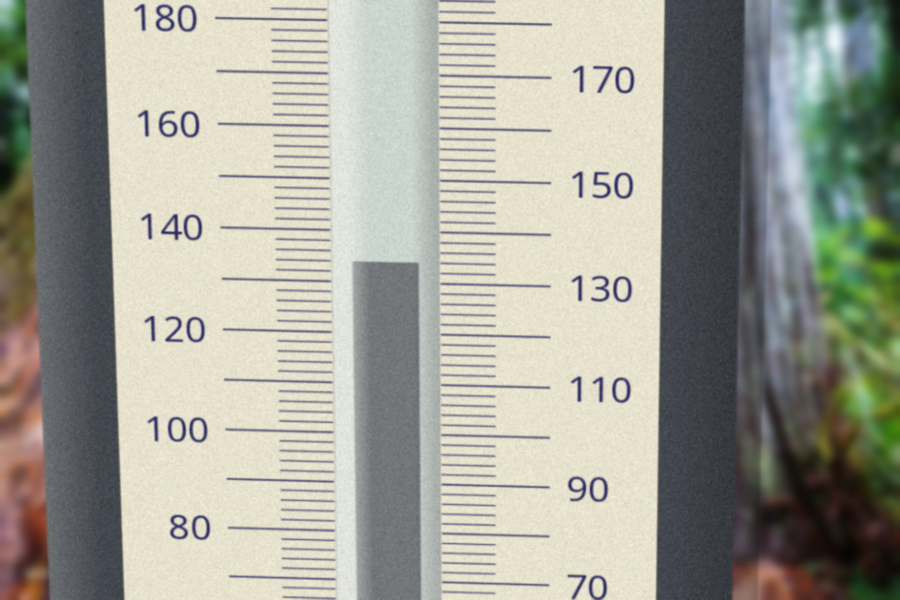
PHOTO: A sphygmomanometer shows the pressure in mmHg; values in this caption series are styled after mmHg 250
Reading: mmHg 134
